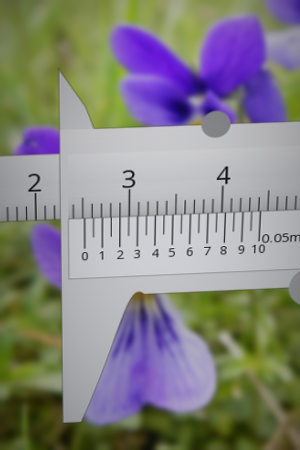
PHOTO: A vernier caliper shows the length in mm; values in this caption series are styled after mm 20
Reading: mm 25.2
